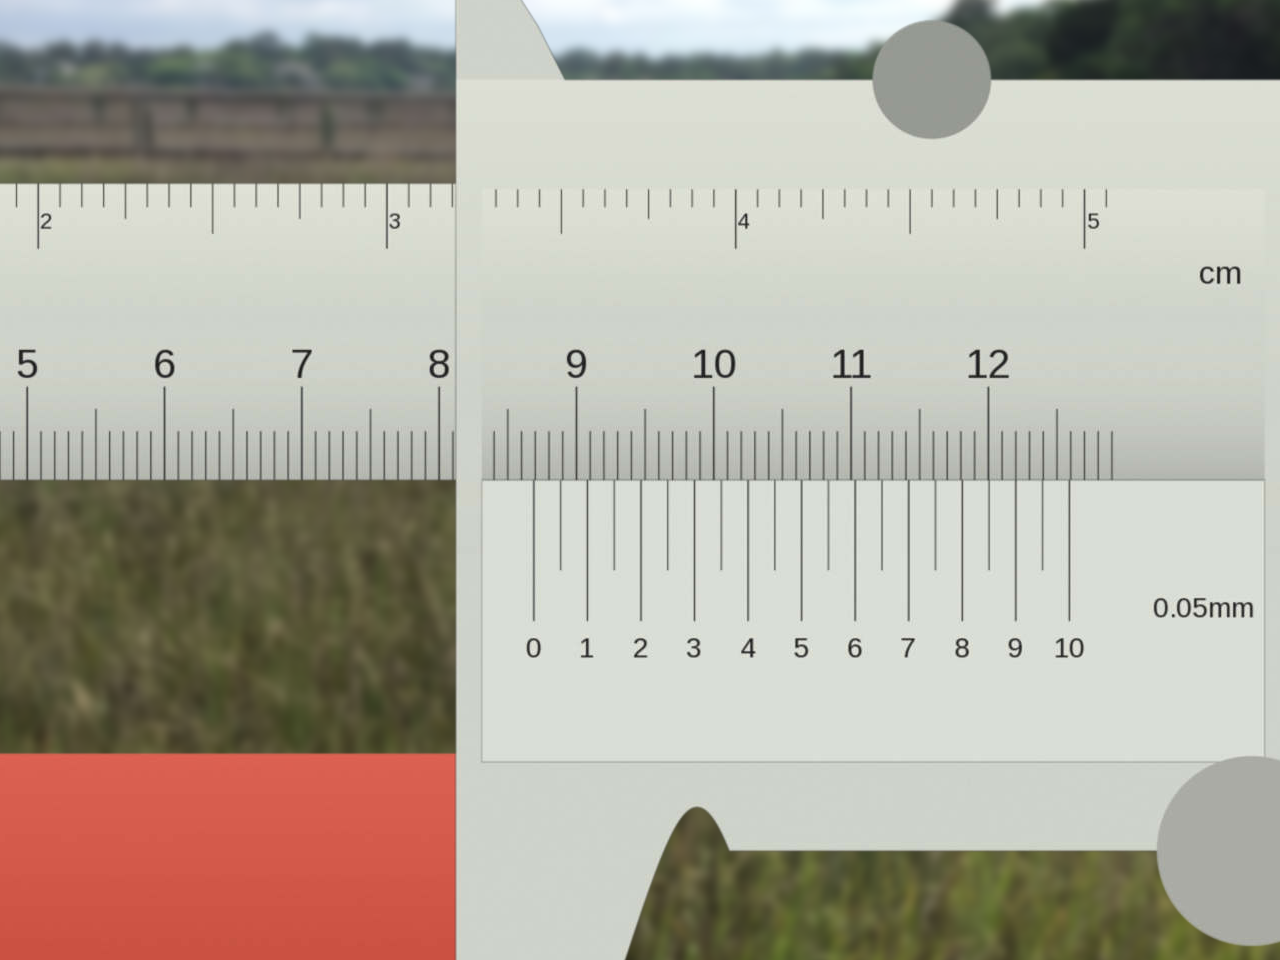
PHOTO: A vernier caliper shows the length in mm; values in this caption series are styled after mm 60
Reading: mm 86.9
